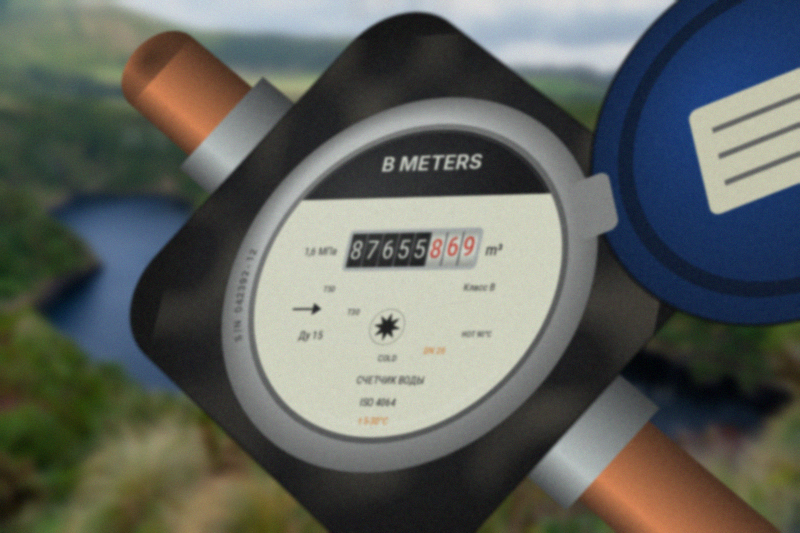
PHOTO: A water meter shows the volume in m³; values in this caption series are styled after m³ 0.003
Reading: m³ 87655.869
